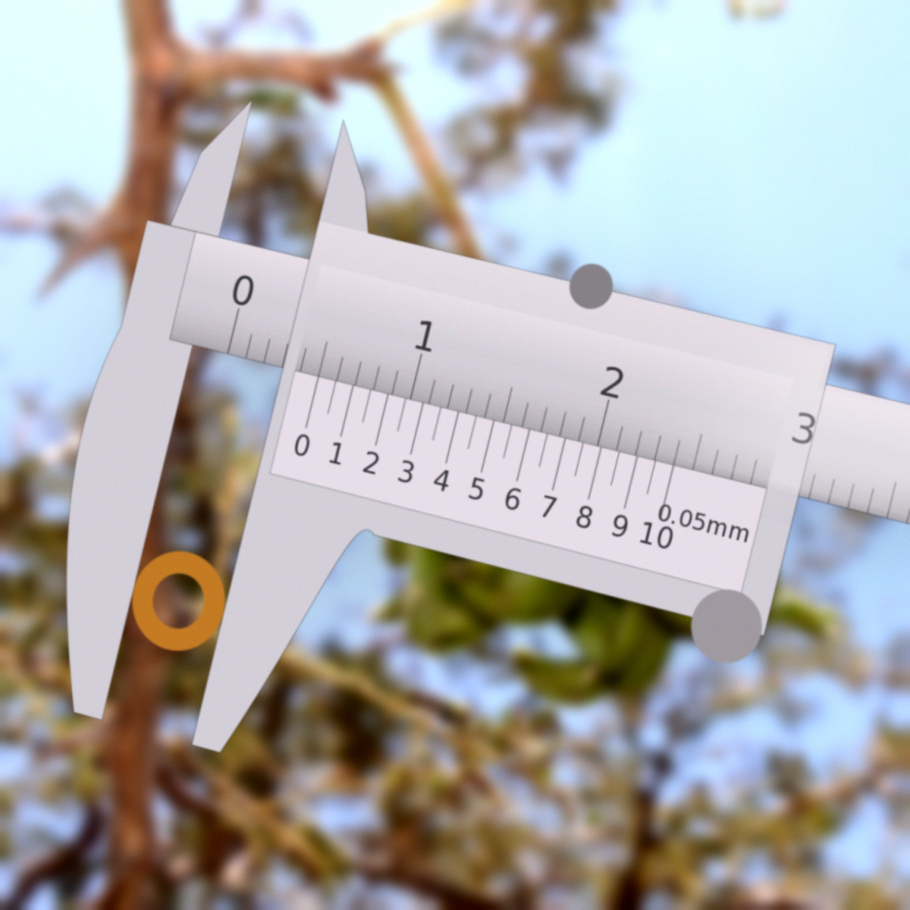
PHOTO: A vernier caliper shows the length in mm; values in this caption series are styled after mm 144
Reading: mm 5.0
